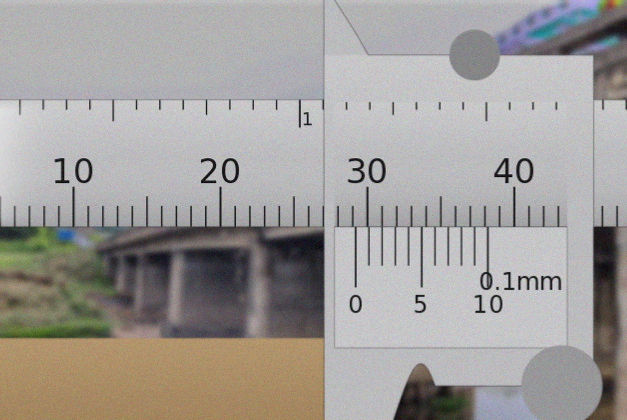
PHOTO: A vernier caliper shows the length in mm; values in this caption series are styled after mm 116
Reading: mm 29.2
